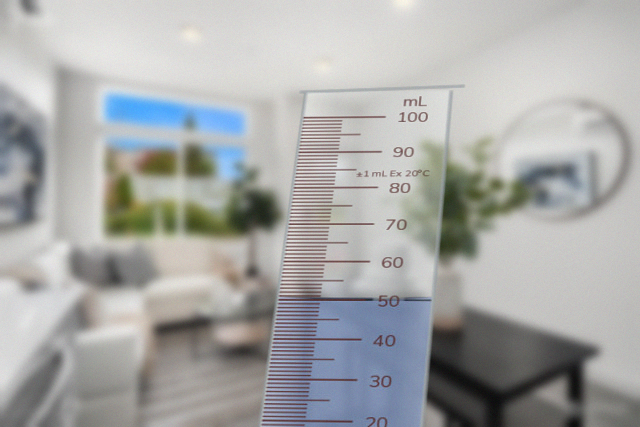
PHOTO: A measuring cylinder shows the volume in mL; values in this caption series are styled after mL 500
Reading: mL 50
